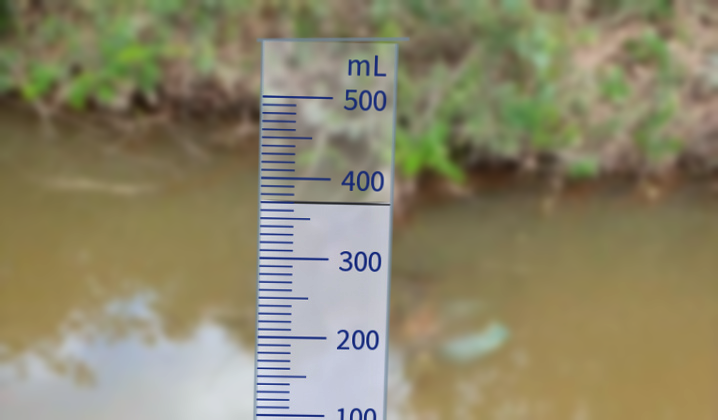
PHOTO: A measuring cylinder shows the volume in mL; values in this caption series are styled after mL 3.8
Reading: mL 370
